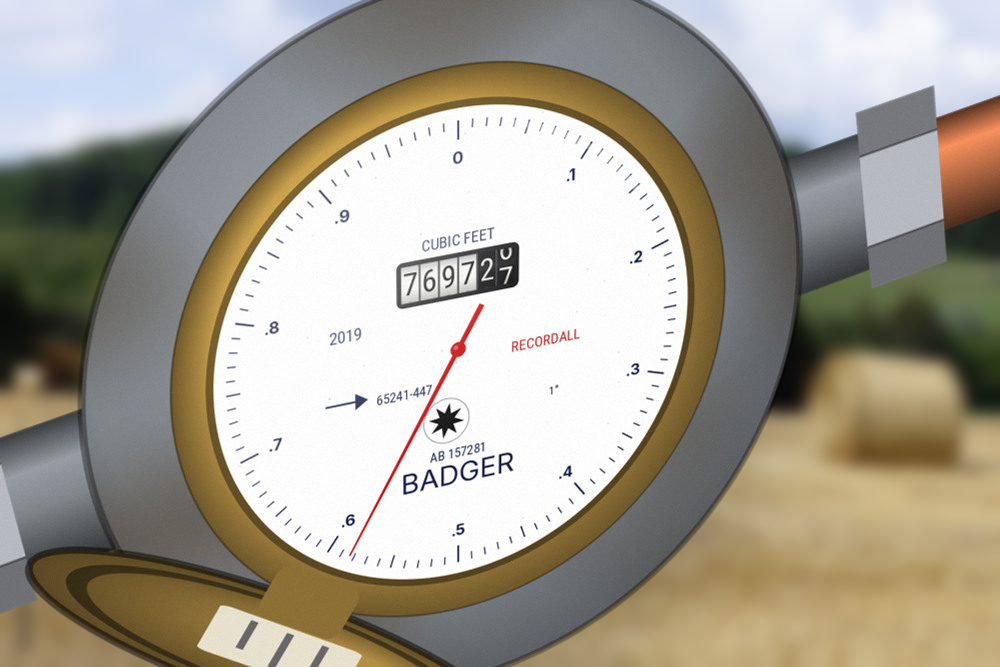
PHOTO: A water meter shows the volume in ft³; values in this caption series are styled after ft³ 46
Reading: ft³ 769726.58
